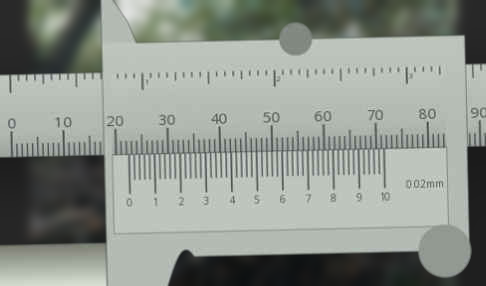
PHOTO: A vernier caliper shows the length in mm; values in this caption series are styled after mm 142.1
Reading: mm 22.5
